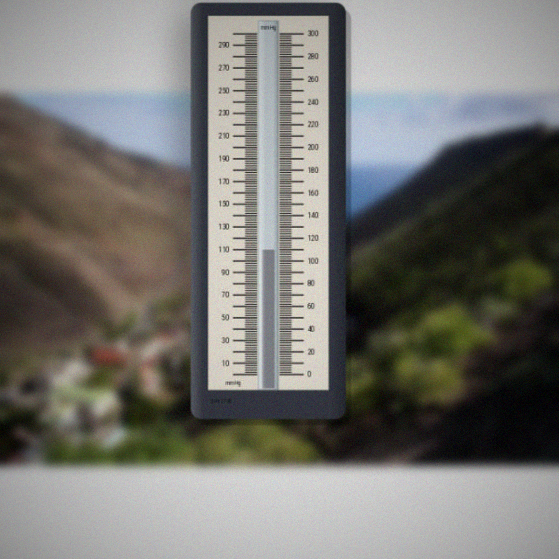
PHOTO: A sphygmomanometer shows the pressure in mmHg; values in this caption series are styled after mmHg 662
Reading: mmHg 110
